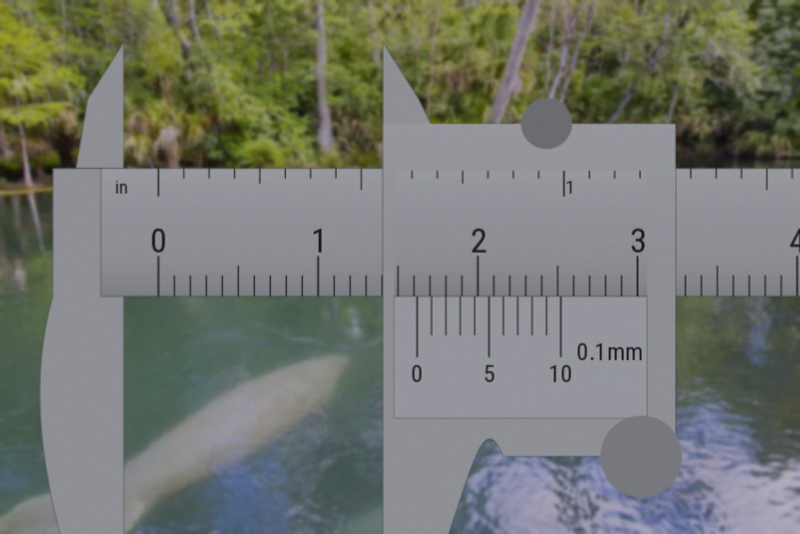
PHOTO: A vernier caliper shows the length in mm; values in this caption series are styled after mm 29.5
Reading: mm 16.2
